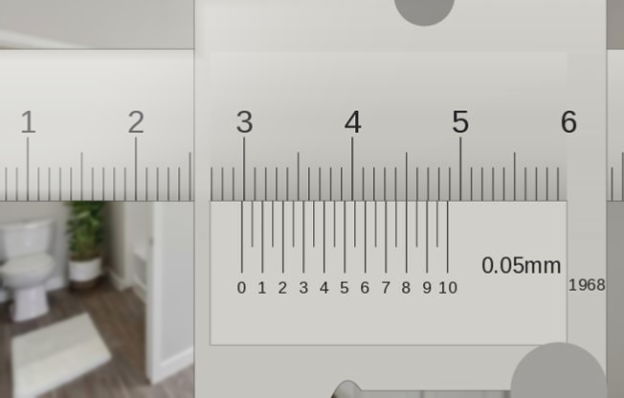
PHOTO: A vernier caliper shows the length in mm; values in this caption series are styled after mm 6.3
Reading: mm 29.8
